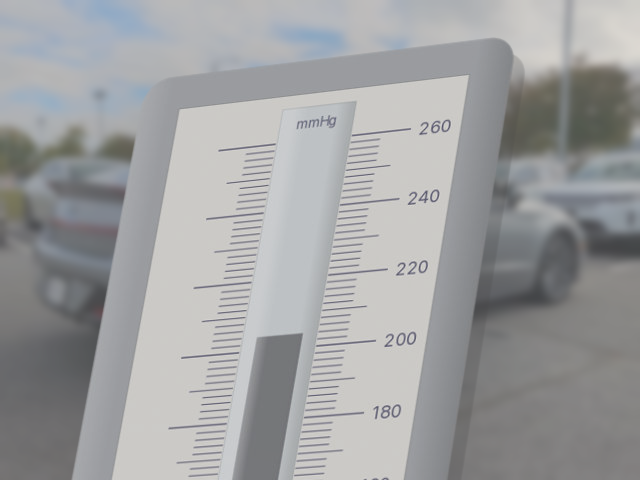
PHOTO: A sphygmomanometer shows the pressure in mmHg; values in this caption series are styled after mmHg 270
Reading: mmHg 204
